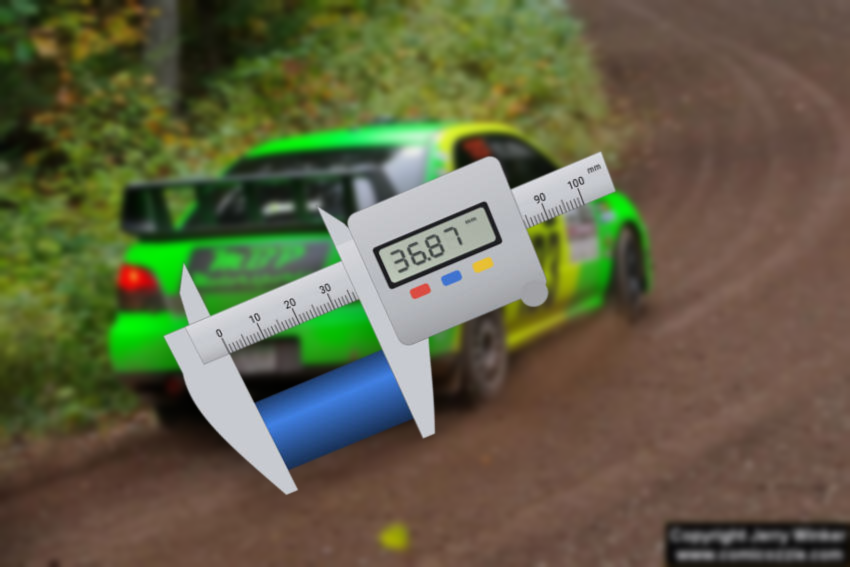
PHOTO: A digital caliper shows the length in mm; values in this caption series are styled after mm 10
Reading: mm 36.87
